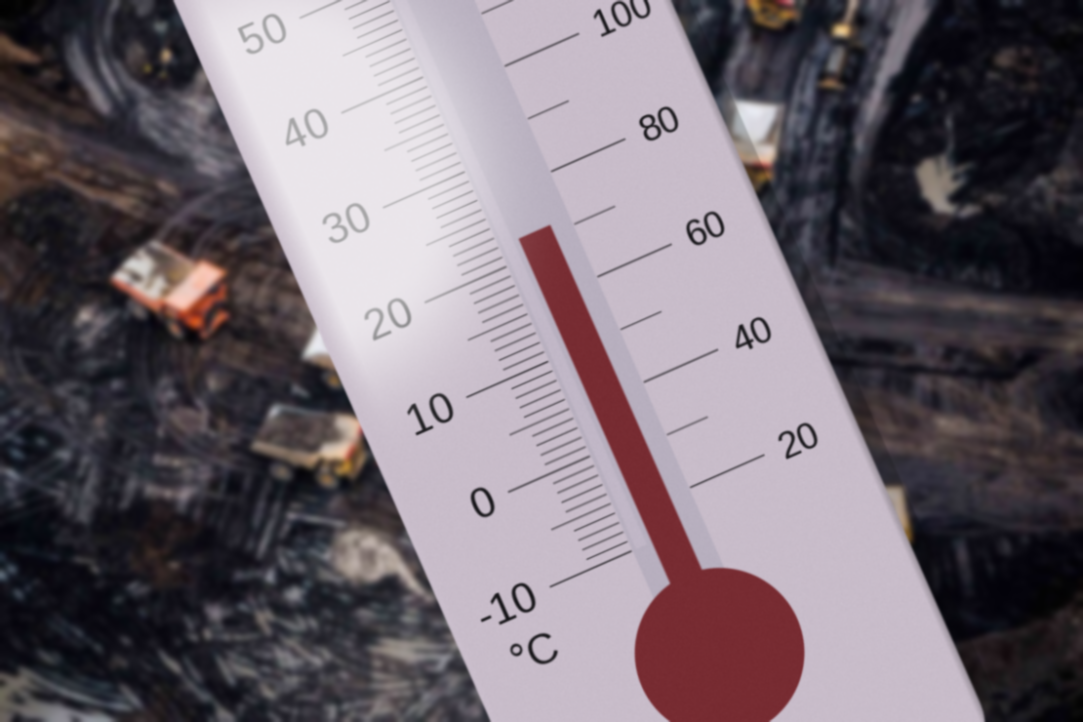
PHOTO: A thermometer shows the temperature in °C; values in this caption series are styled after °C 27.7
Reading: °C 22
